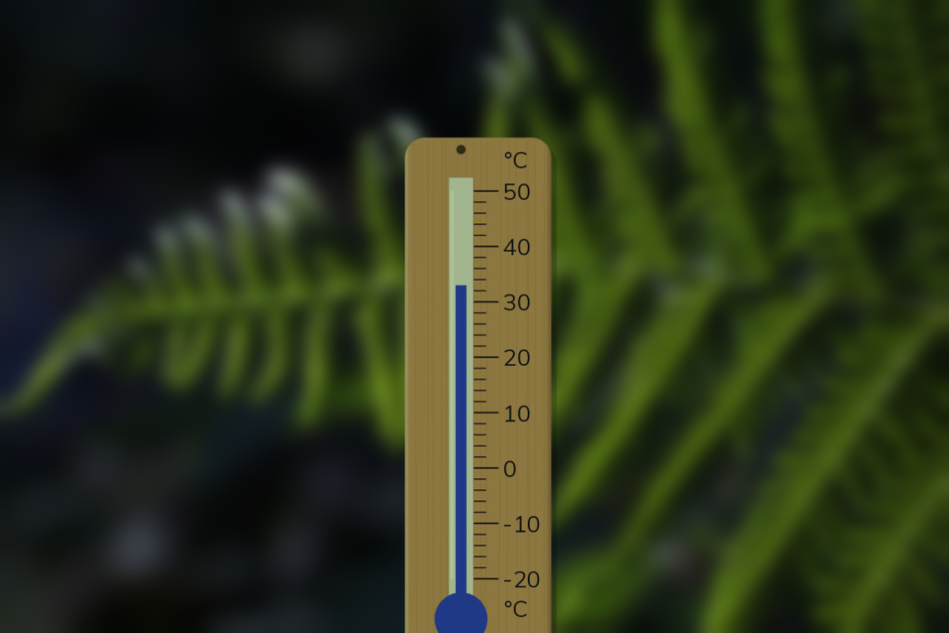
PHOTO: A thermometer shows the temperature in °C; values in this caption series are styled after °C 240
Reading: °C 33
